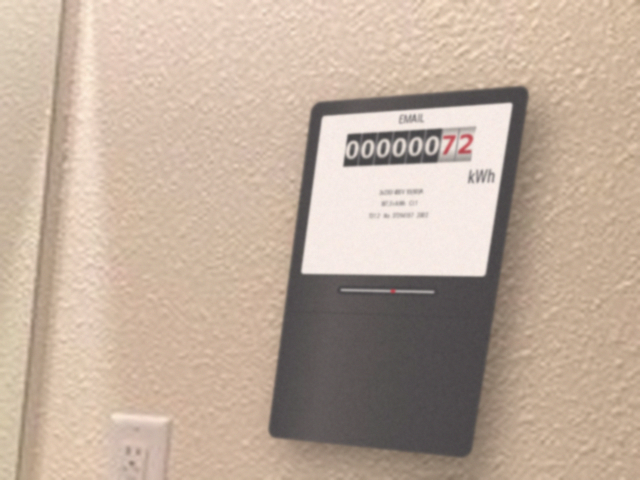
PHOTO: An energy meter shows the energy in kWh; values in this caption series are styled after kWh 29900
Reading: kWh 0.72
